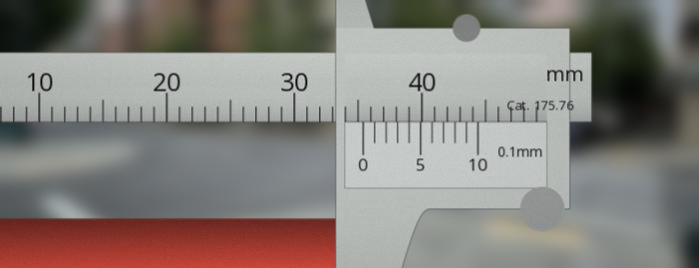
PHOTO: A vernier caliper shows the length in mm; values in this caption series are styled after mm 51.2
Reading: mm 35.4
